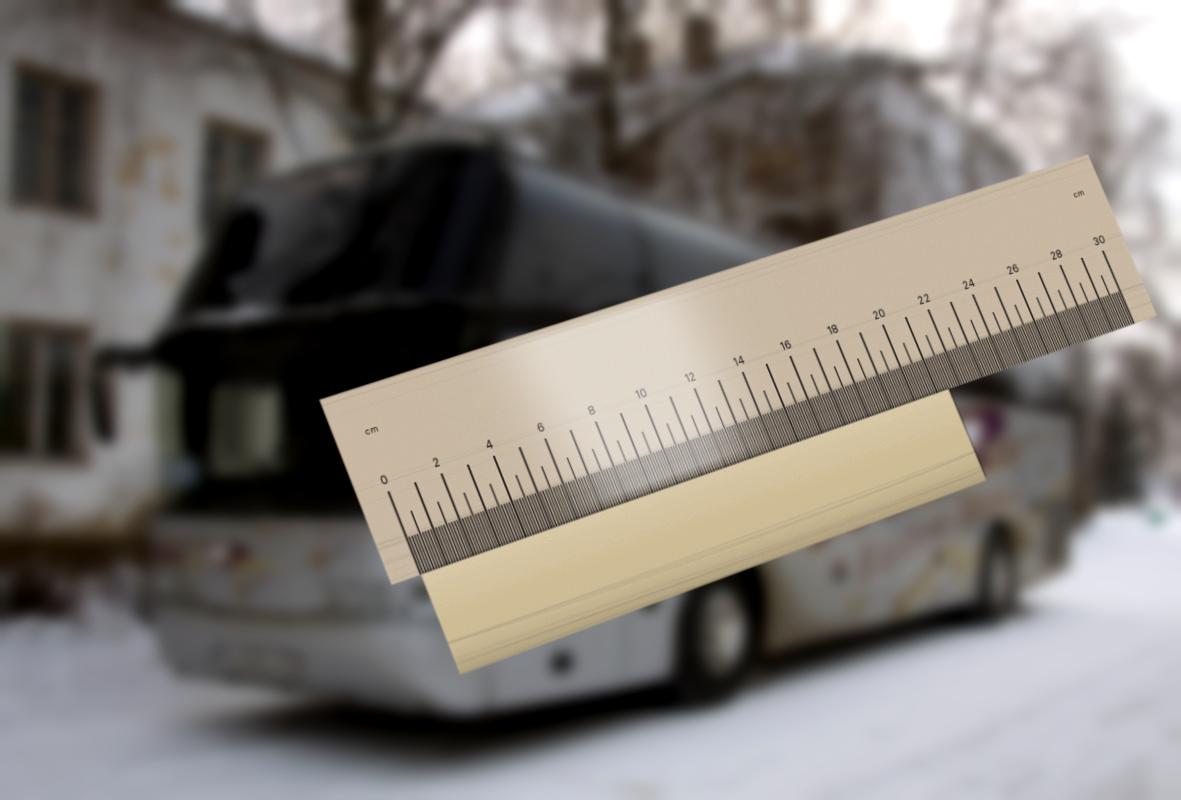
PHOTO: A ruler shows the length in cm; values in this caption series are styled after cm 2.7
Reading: cm 21.5
